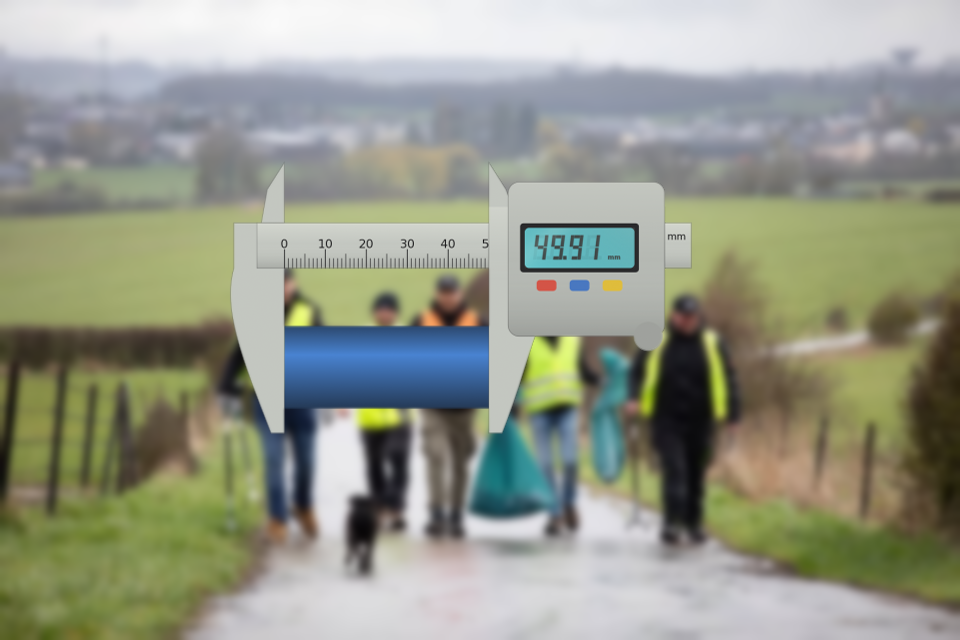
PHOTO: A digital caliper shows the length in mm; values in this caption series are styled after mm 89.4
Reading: mm 49.91
